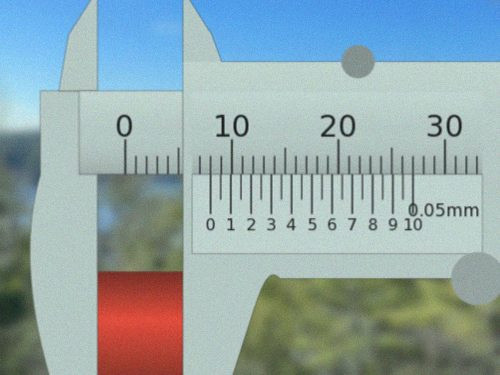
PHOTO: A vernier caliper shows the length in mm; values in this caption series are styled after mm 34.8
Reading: mm 8.0
